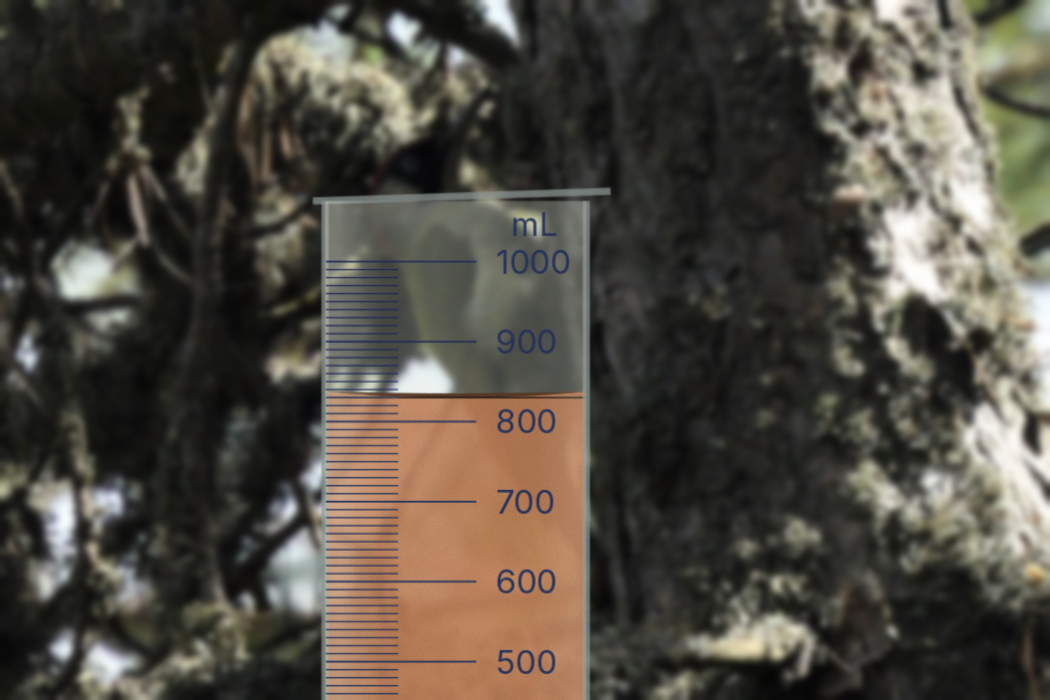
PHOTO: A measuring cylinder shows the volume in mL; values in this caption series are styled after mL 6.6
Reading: mL 830
